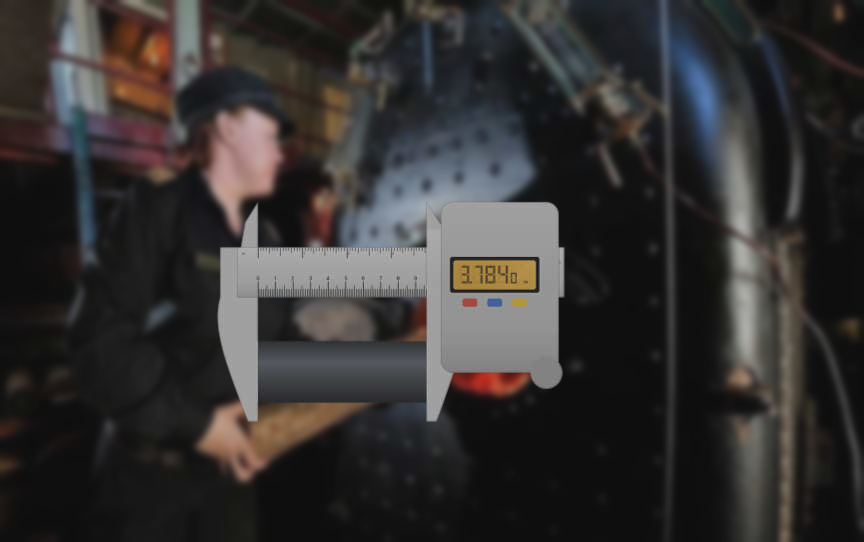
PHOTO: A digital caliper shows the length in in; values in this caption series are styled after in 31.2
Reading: in 3.7840
